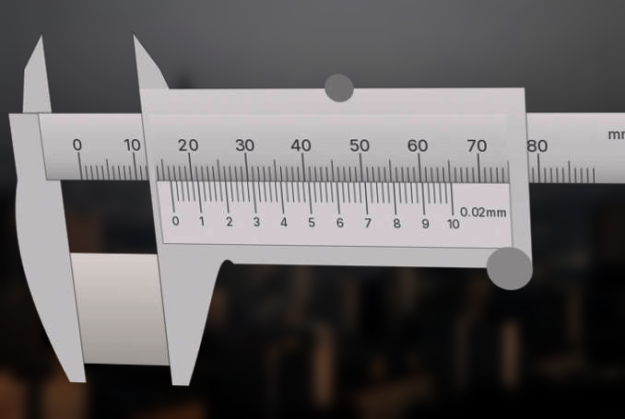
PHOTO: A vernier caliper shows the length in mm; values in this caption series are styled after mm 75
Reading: mm 16.2
